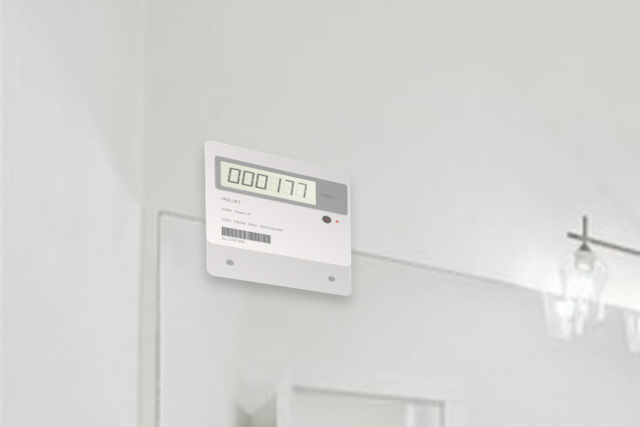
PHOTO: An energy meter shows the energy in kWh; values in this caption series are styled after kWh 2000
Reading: kWh 177
